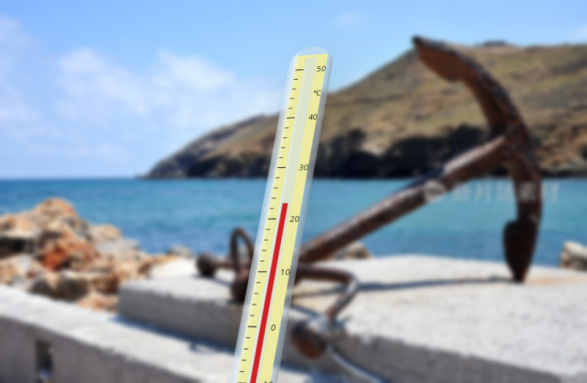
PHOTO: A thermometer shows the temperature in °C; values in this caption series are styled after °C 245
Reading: °C 23
